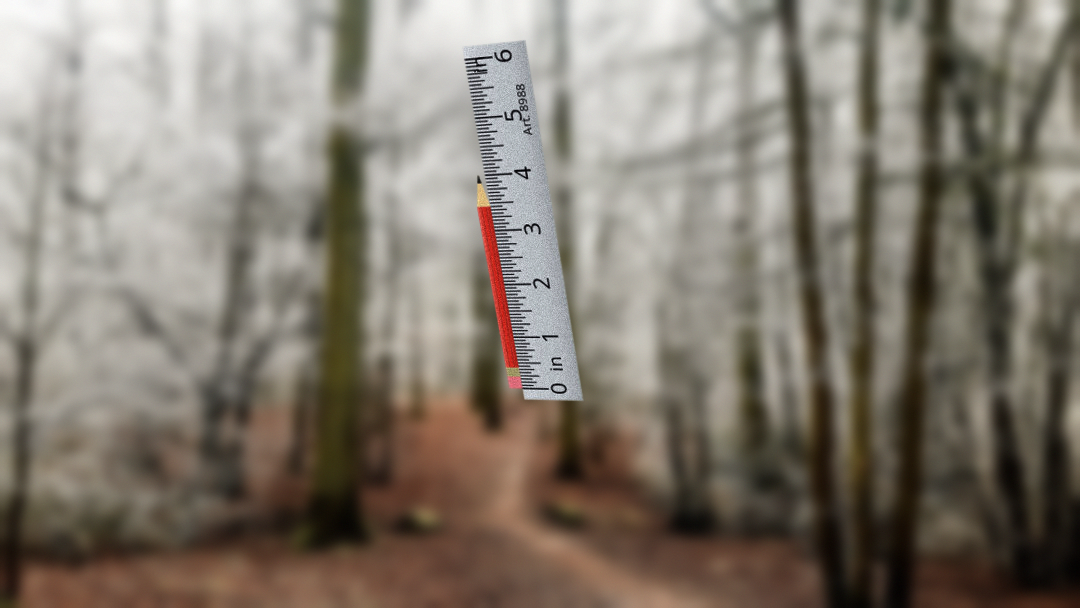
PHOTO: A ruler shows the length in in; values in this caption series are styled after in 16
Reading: in 4
